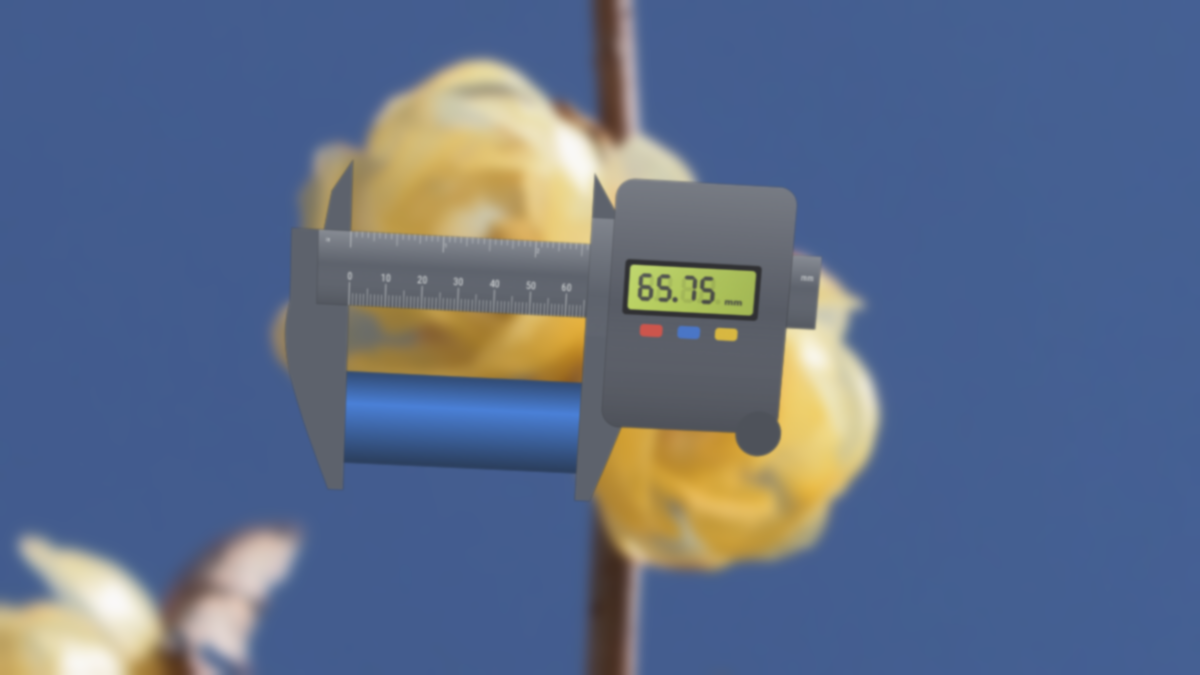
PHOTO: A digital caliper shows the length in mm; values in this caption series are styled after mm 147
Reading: mm 65.75
